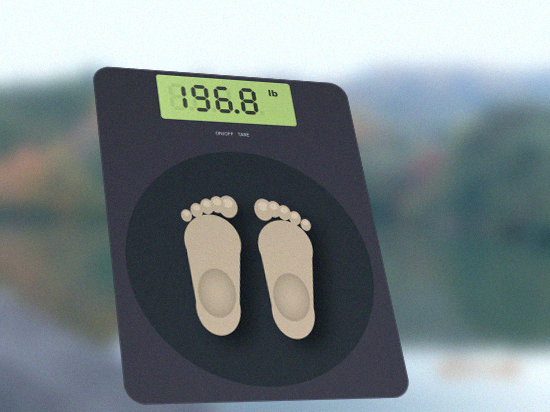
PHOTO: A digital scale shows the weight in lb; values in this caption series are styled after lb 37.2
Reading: lb 196.8
